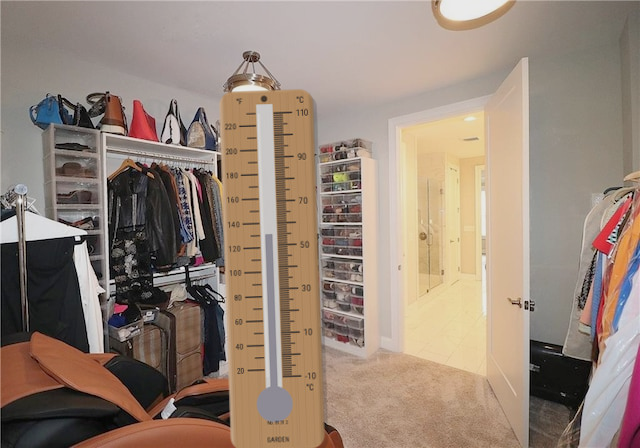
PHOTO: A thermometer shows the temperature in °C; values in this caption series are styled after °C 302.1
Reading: °C 55
